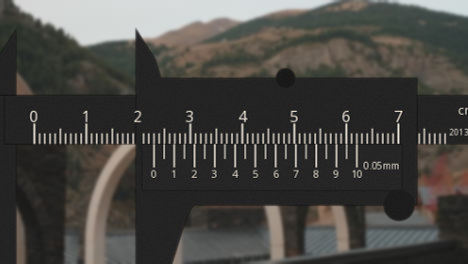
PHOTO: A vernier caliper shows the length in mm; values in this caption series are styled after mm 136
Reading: mm 23.0
